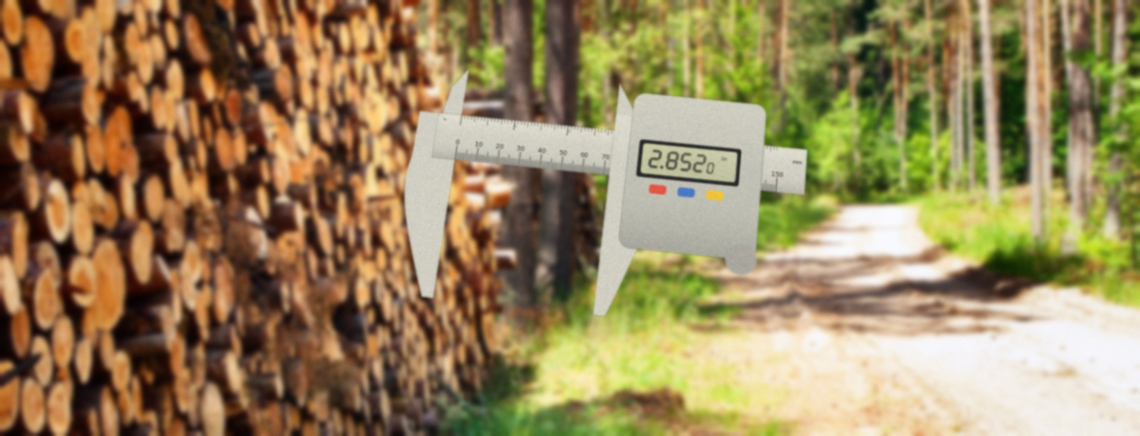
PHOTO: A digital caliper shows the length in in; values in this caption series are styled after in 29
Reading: in 2.8520
